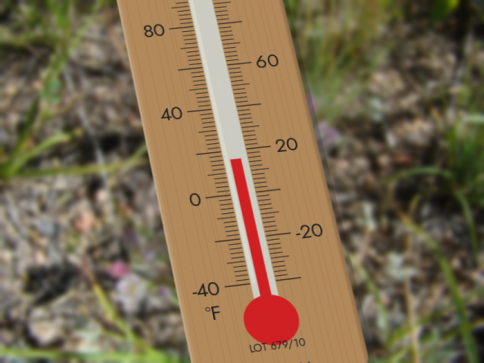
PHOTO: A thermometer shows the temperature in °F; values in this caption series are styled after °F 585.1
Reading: °F 16
